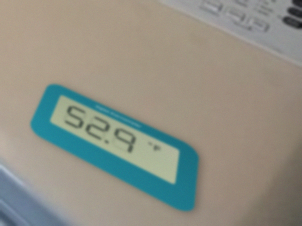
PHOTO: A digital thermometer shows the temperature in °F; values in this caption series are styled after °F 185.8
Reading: °F 52.9
